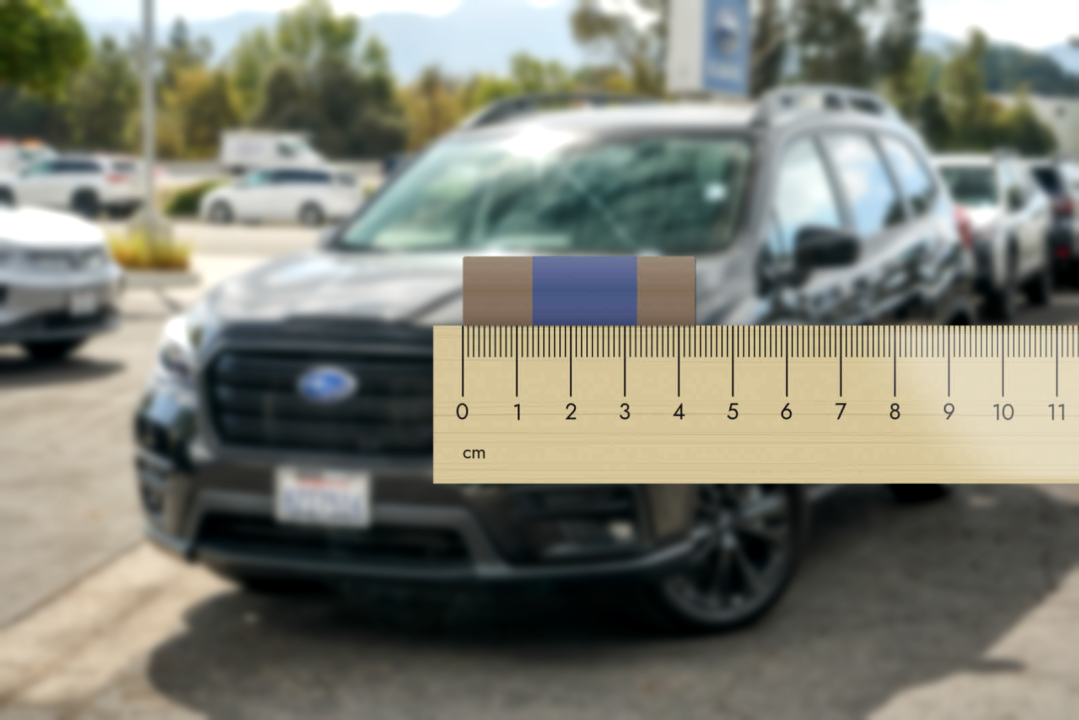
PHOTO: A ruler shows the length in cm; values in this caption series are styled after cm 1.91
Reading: cm 4.3
